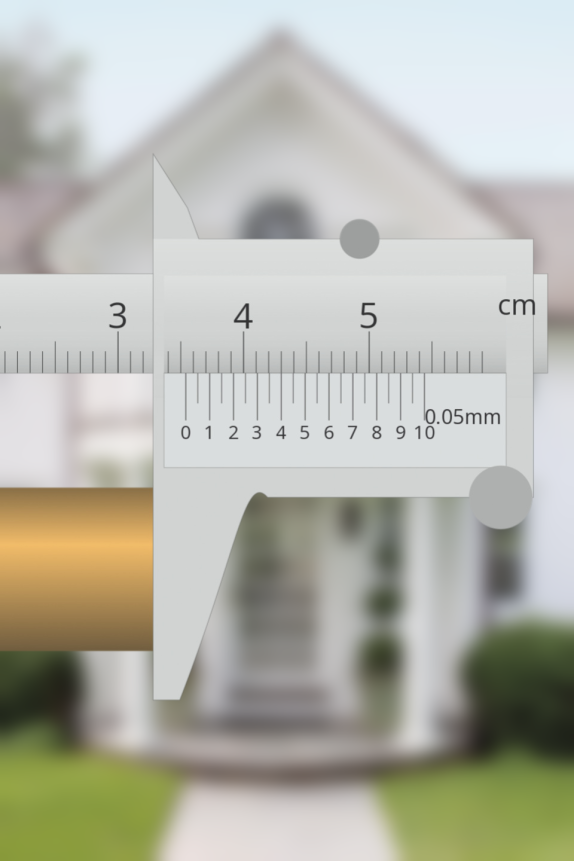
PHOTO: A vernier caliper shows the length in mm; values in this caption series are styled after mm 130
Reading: mm 35.4
